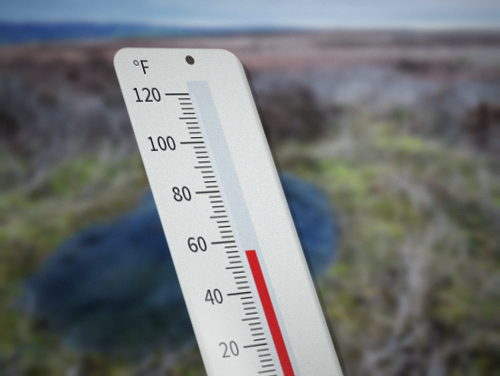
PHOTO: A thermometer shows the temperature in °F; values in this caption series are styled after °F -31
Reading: °F 56
